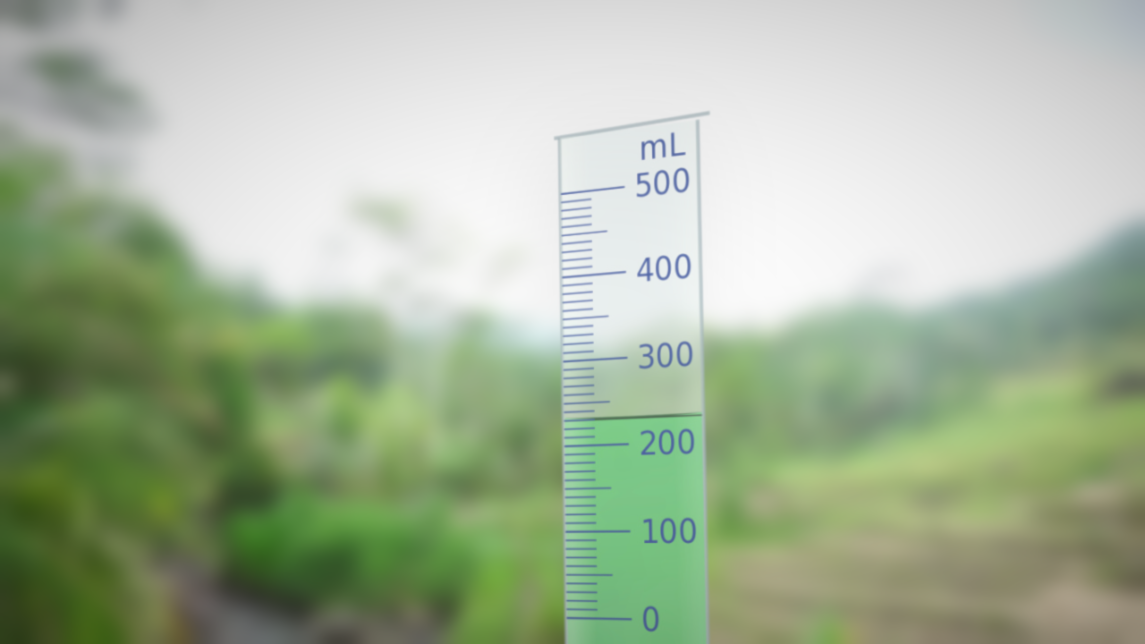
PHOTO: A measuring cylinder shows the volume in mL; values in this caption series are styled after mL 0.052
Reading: mL 230
